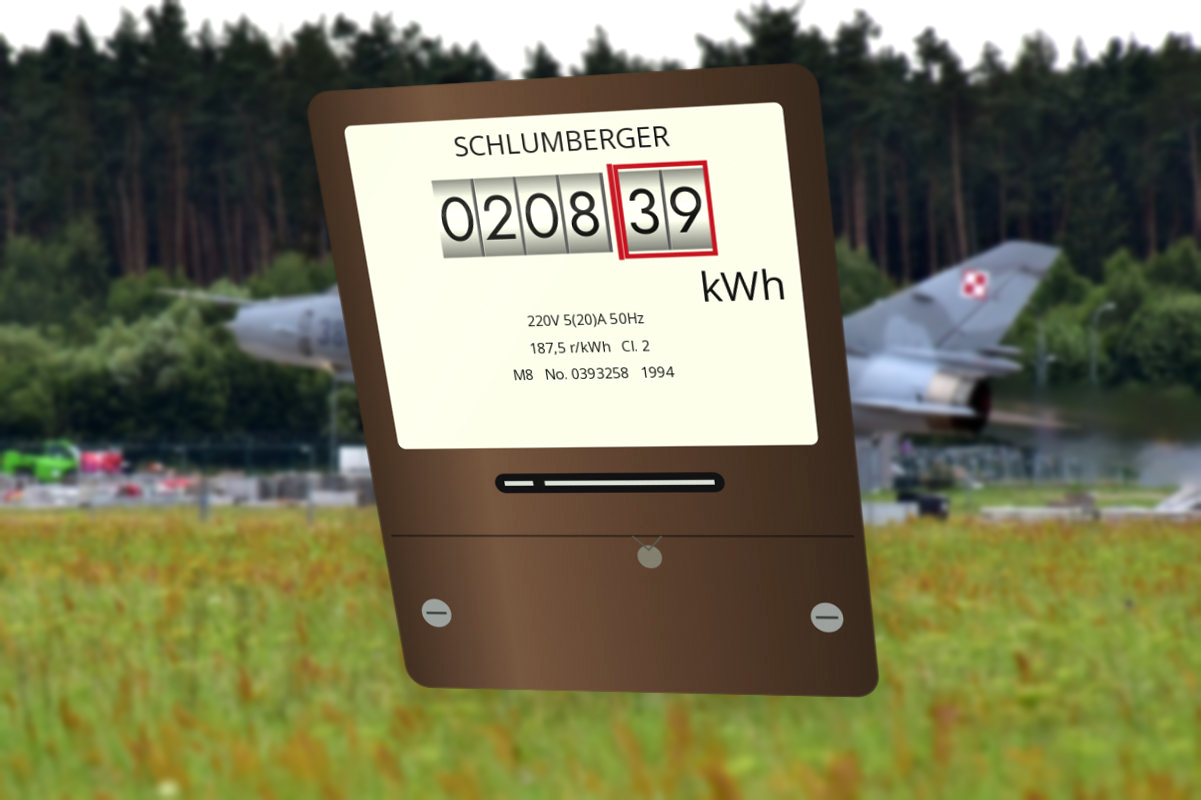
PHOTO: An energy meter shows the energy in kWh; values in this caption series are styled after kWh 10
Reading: kWh 208.39
